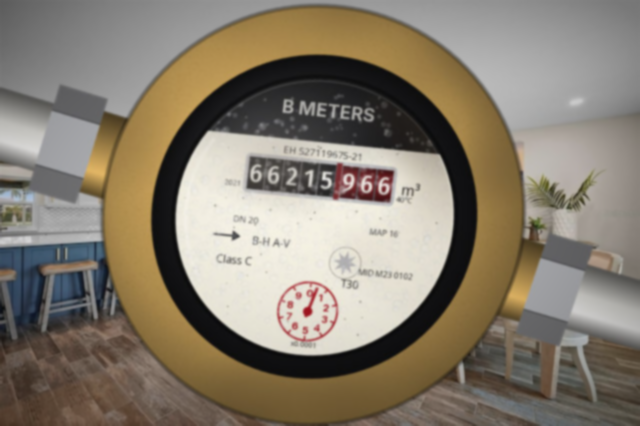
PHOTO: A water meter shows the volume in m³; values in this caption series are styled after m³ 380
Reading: m³ 66215.9660
